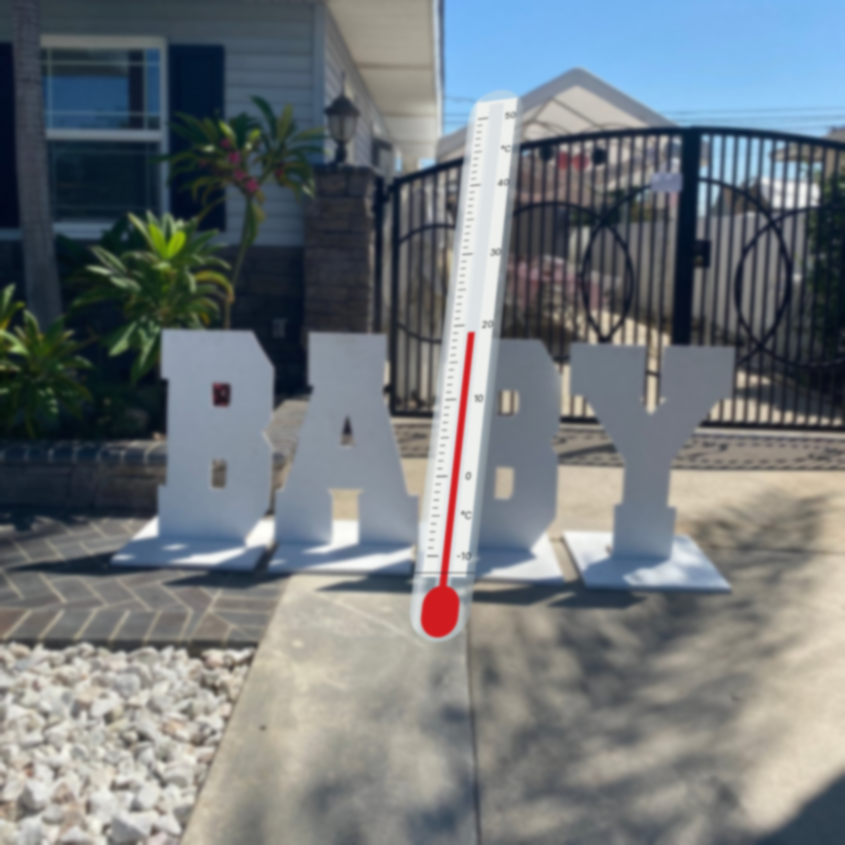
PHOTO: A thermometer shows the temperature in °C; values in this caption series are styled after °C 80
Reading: °C 19
